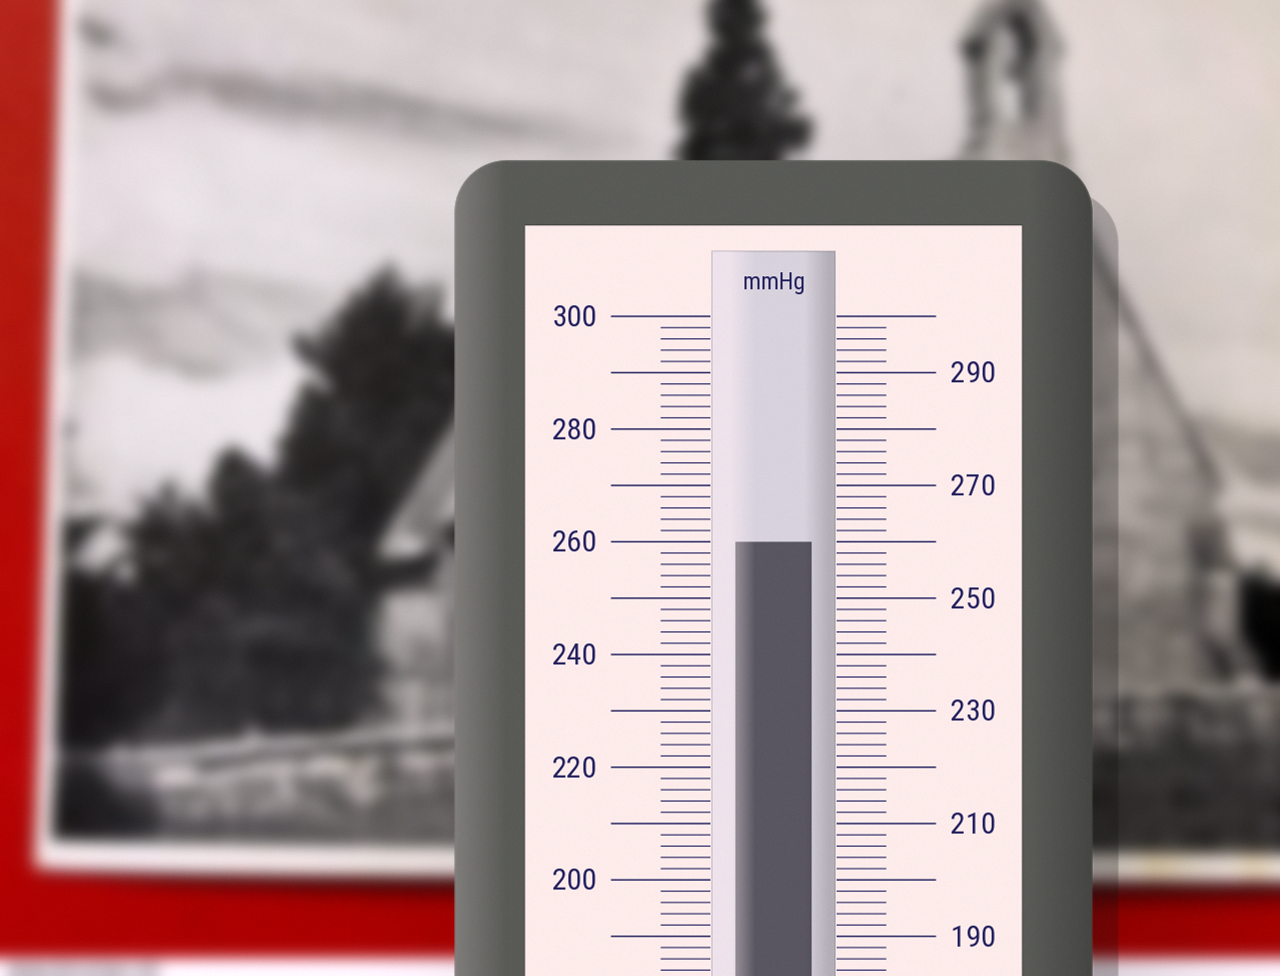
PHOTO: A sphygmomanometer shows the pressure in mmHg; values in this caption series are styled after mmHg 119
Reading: mmHg 260
